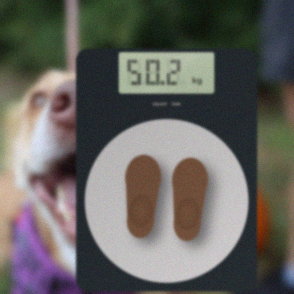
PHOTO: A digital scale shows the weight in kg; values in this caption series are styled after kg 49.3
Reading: kg 50.2
